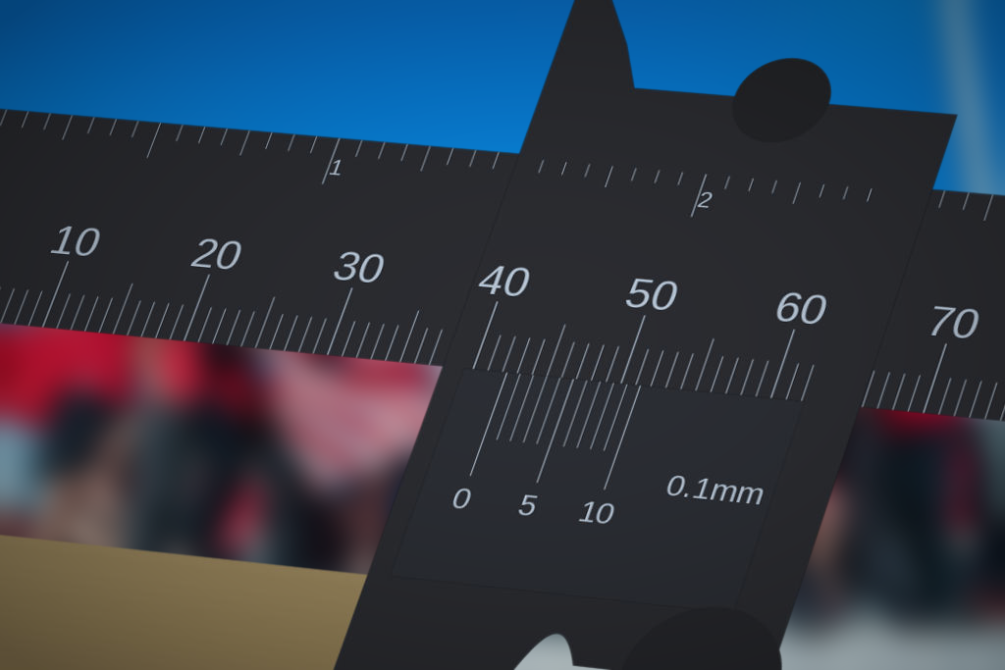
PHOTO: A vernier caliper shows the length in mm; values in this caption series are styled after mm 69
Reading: mm 42.3
